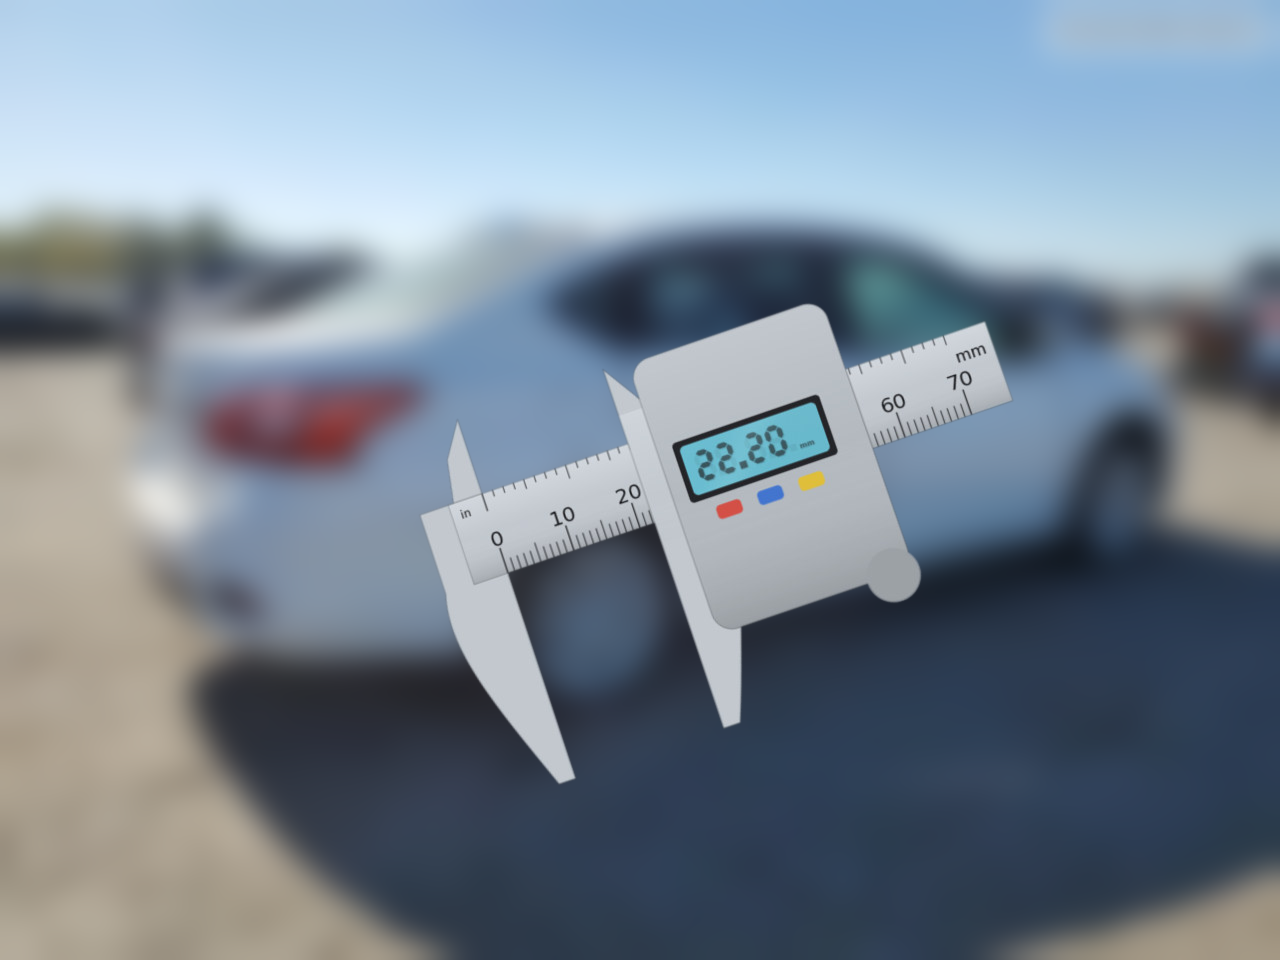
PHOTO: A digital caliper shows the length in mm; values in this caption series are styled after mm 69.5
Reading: mm 22.20
